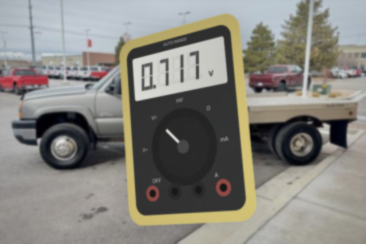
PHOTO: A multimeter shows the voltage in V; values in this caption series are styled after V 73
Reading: V 0.717
